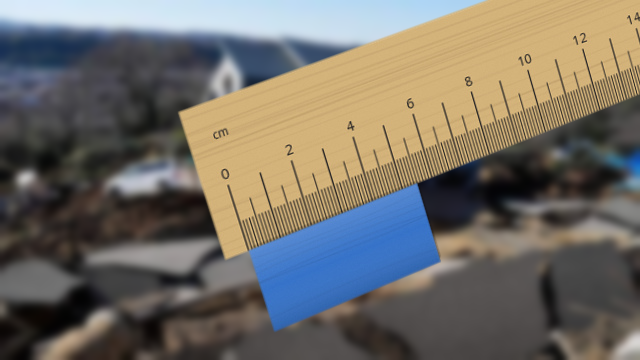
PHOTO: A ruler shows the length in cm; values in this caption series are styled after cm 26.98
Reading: cm 5.5
